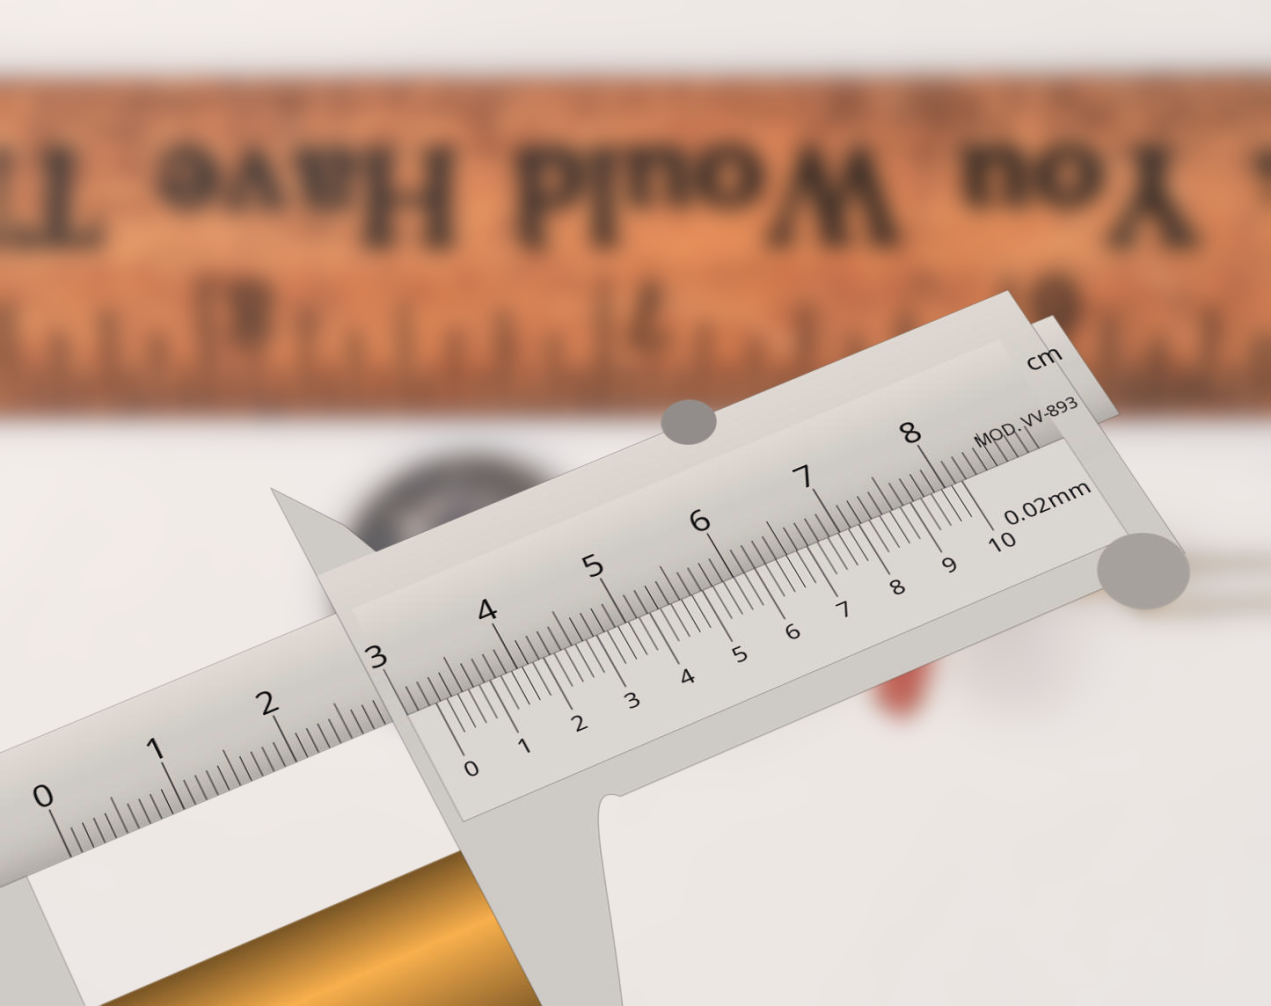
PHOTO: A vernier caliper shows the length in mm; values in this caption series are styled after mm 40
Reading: mm 32.6
